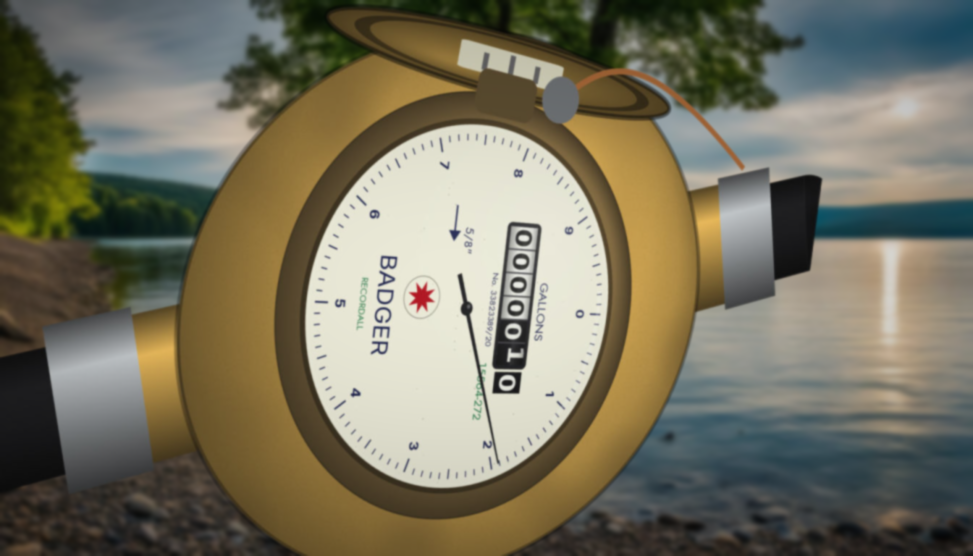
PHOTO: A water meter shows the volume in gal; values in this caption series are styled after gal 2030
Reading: gal 11.9
